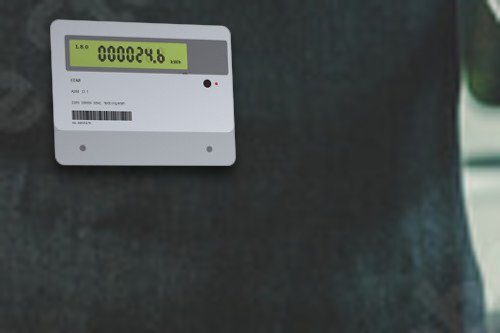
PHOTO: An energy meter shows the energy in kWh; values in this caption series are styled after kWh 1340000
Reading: kWh 24.6
